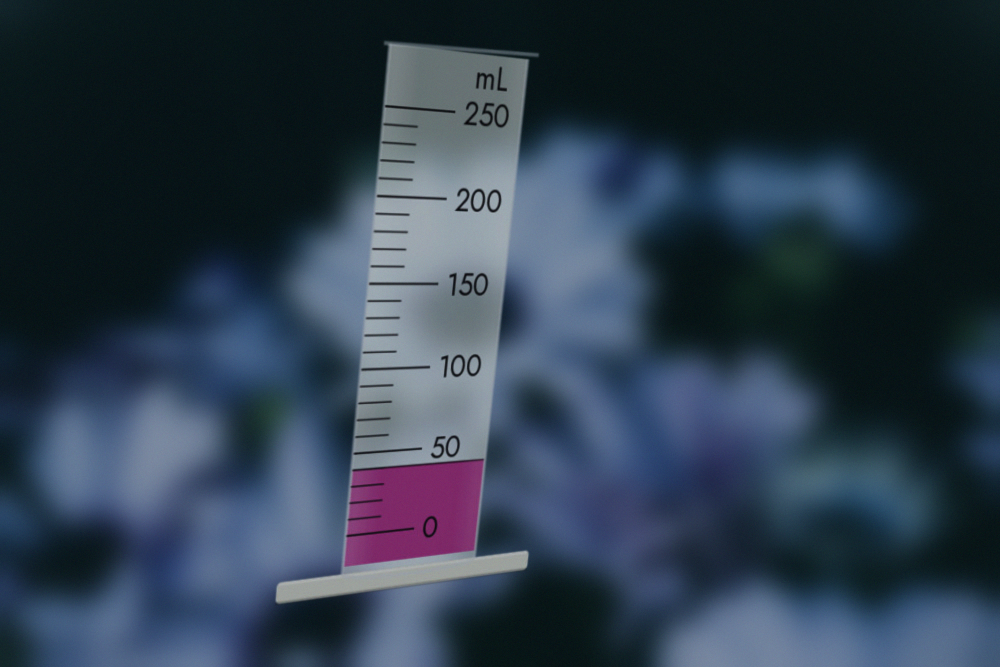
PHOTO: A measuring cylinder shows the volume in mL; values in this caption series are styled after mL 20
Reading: mL 40
